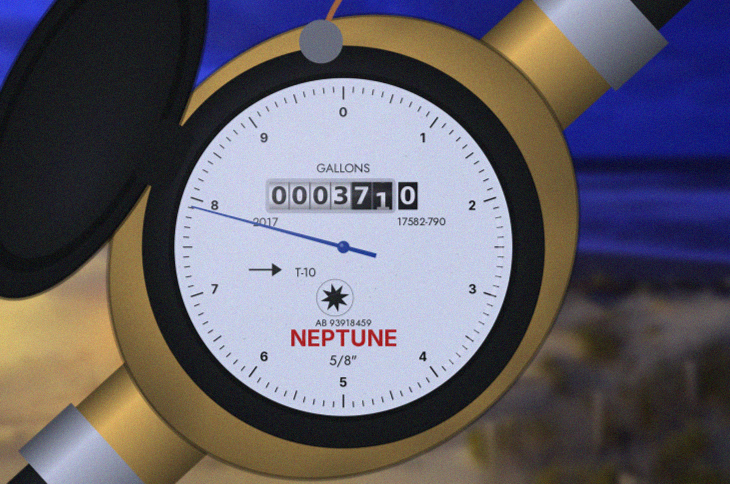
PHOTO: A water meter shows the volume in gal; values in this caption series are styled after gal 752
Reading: gal 3707.9
